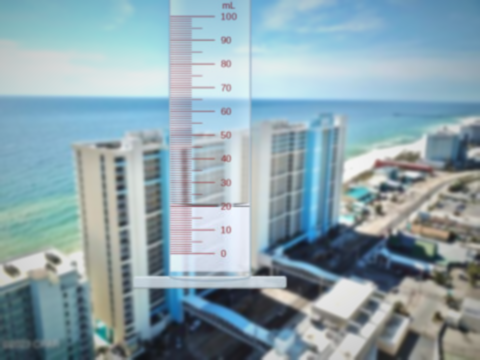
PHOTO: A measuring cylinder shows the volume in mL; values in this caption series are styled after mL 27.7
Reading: mL 20
